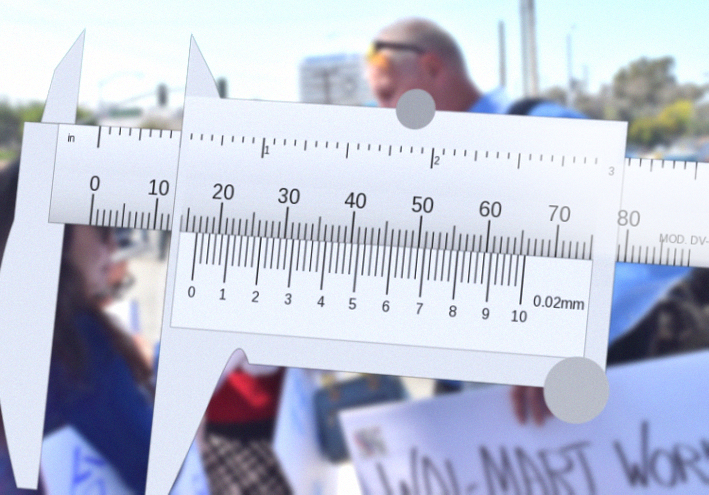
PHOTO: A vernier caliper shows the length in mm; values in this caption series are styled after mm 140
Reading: mm 16.6
